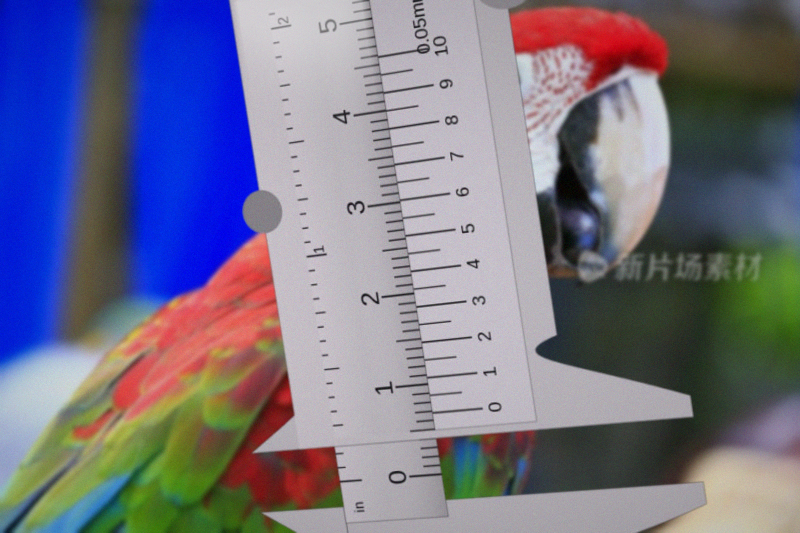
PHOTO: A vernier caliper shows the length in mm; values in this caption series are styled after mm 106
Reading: mm 6.8
